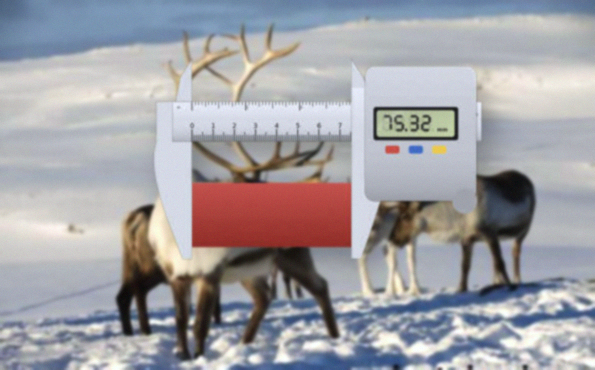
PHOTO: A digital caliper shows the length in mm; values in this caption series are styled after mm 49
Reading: mm 75.32
